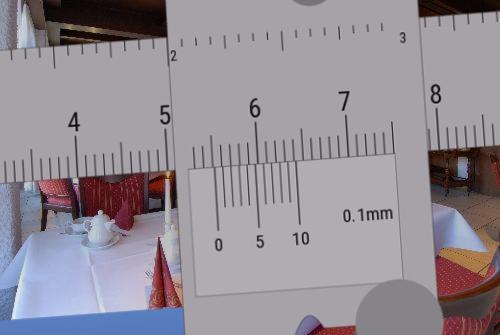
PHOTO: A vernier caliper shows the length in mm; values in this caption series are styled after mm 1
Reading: mm 55.2
